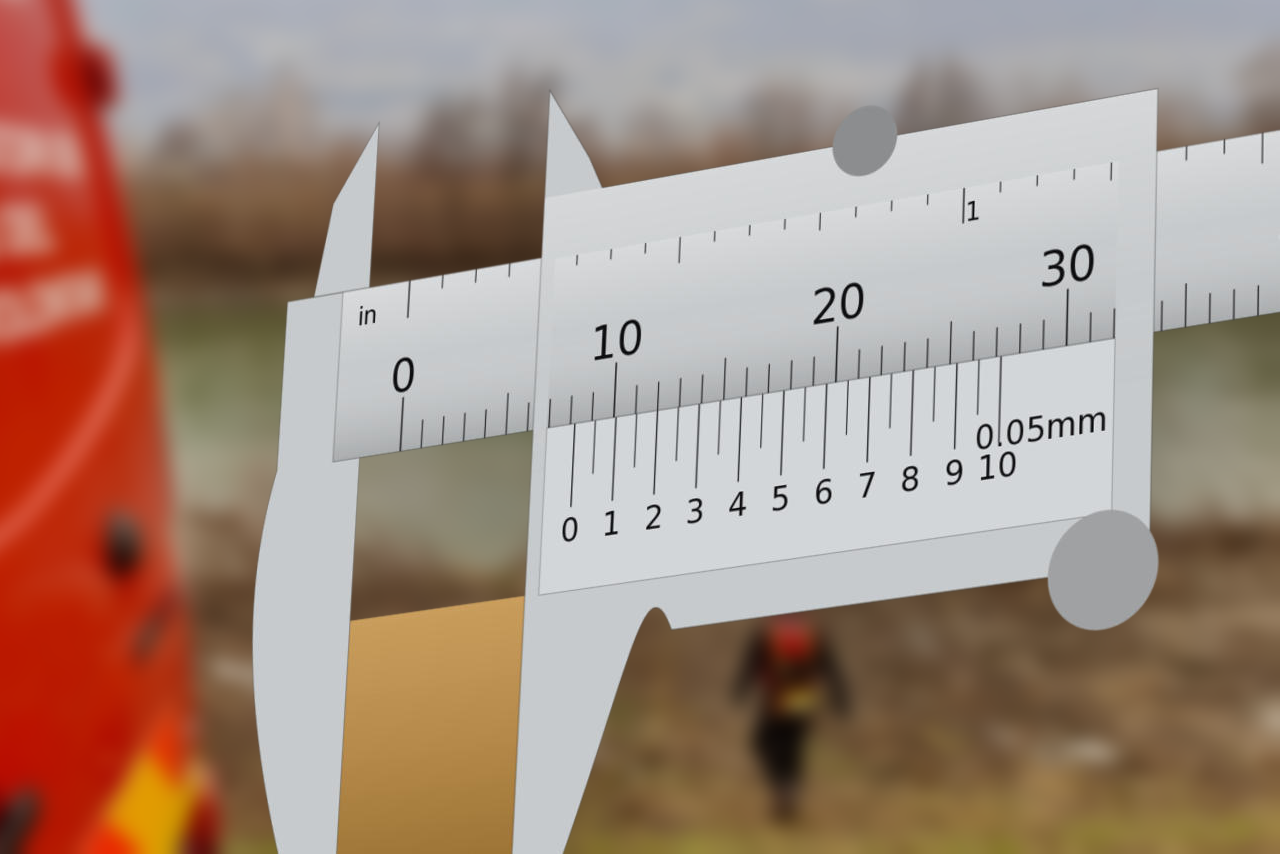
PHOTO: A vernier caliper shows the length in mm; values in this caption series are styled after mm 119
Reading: mm 8.2
